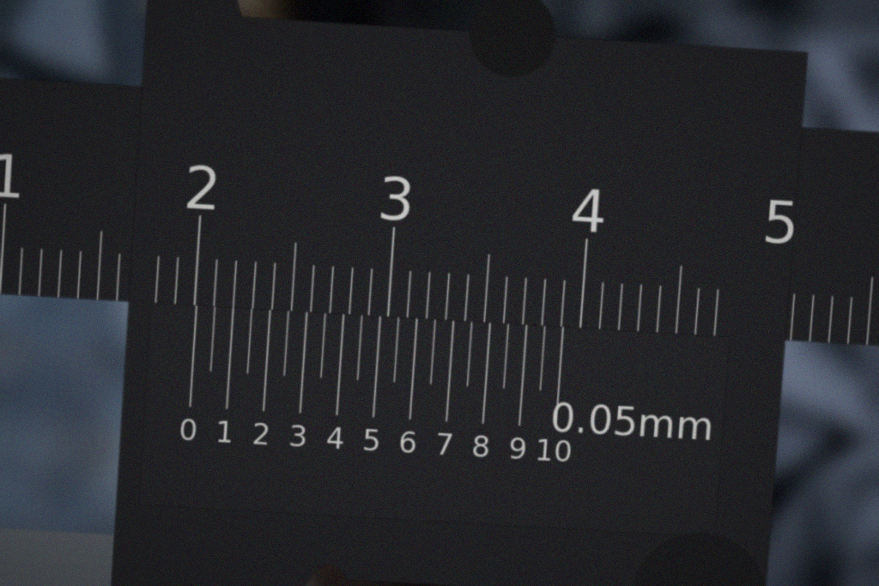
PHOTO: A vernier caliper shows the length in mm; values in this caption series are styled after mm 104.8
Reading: mm 20.1
